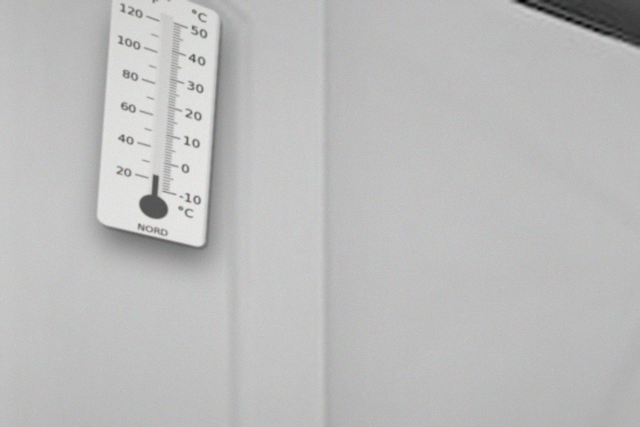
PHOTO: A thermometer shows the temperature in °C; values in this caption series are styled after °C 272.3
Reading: °C -5
